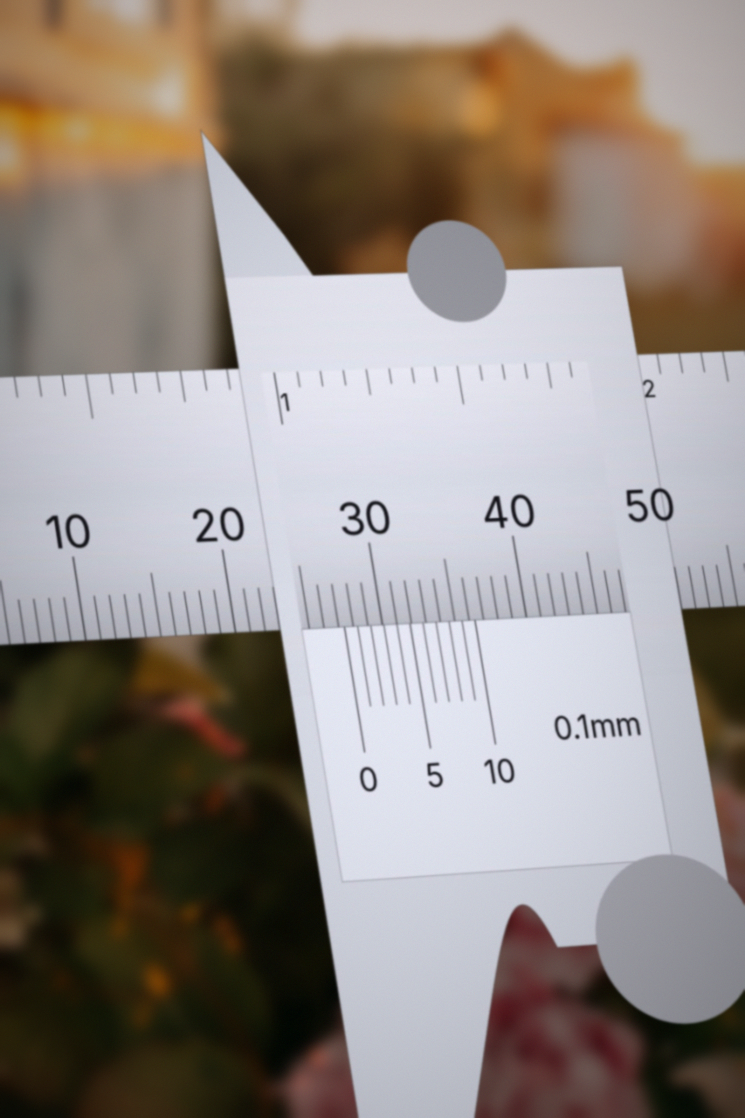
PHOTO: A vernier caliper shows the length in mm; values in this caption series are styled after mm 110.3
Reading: mm 27.4
